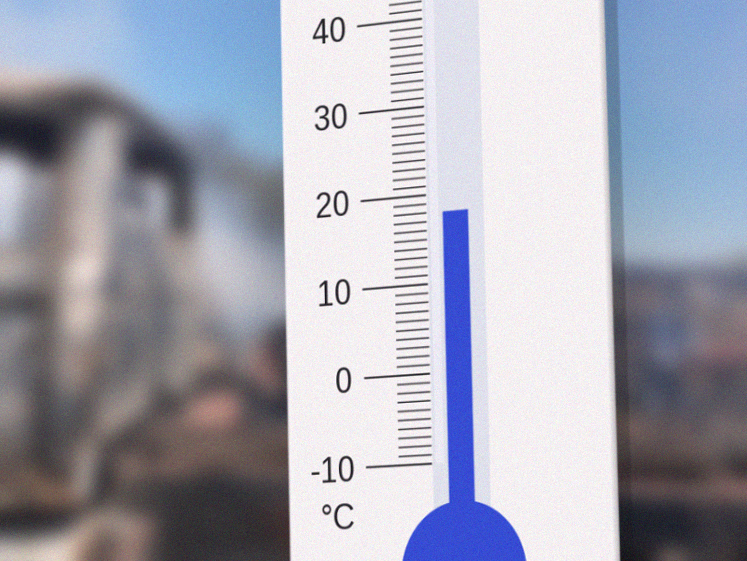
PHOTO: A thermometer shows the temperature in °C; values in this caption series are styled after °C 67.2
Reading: °C 18
